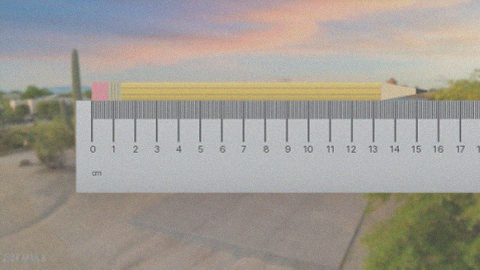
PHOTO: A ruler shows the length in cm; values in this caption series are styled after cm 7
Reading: cm 15.5
